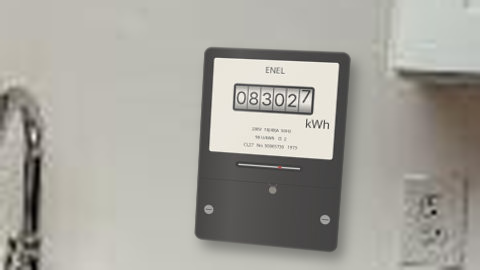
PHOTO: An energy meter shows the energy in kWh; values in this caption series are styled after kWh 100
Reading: kWh 83027
